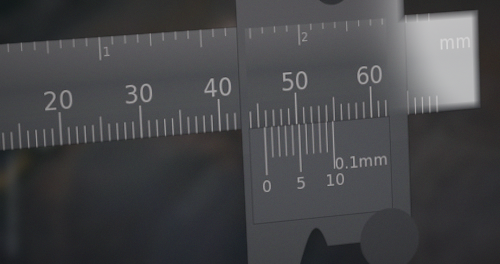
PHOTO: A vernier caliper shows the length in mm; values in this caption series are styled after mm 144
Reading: mm 45.8
